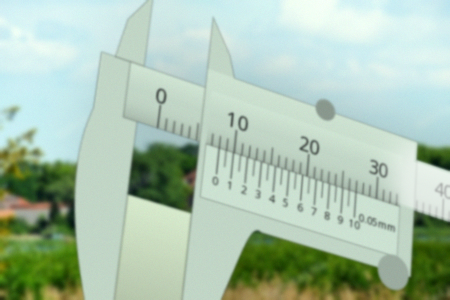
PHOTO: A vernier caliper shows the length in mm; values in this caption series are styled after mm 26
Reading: mm 8.0
